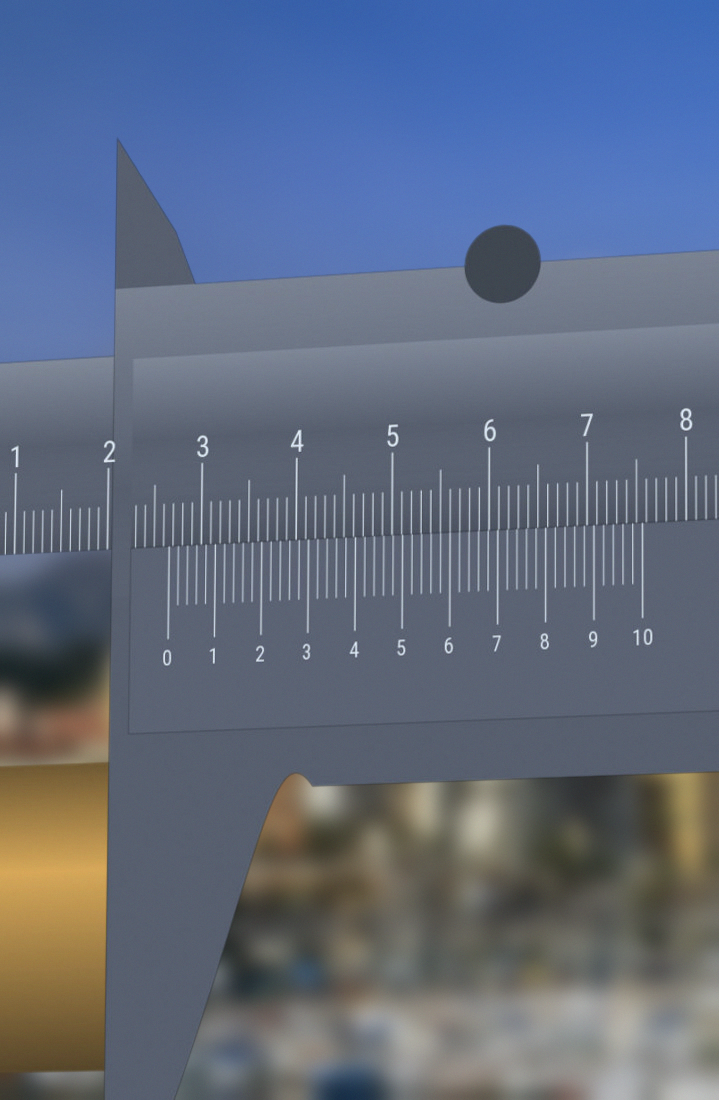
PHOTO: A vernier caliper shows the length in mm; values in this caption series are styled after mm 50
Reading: mm 26.6
